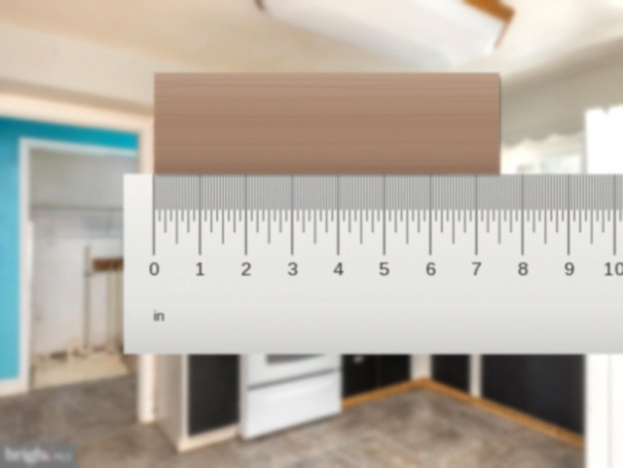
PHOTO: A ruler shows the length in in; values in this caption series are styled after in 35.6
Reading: in 7.5
